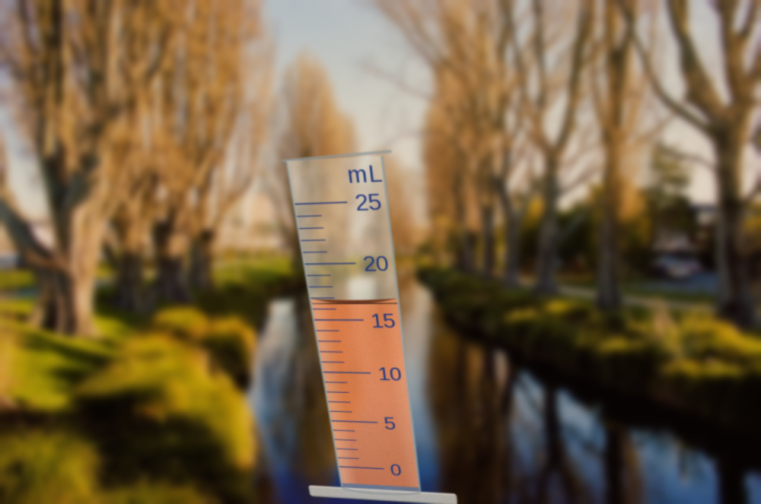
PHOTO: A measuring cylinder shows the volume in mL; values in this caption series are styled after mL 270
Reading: mL 16.5
